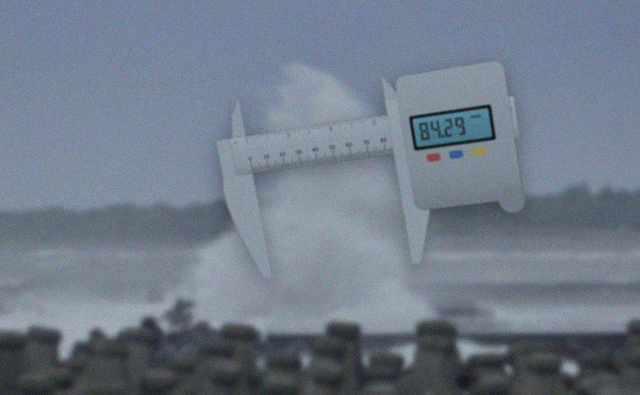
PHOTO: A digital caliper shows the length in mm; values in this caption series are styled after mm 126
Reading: mm 84.29
